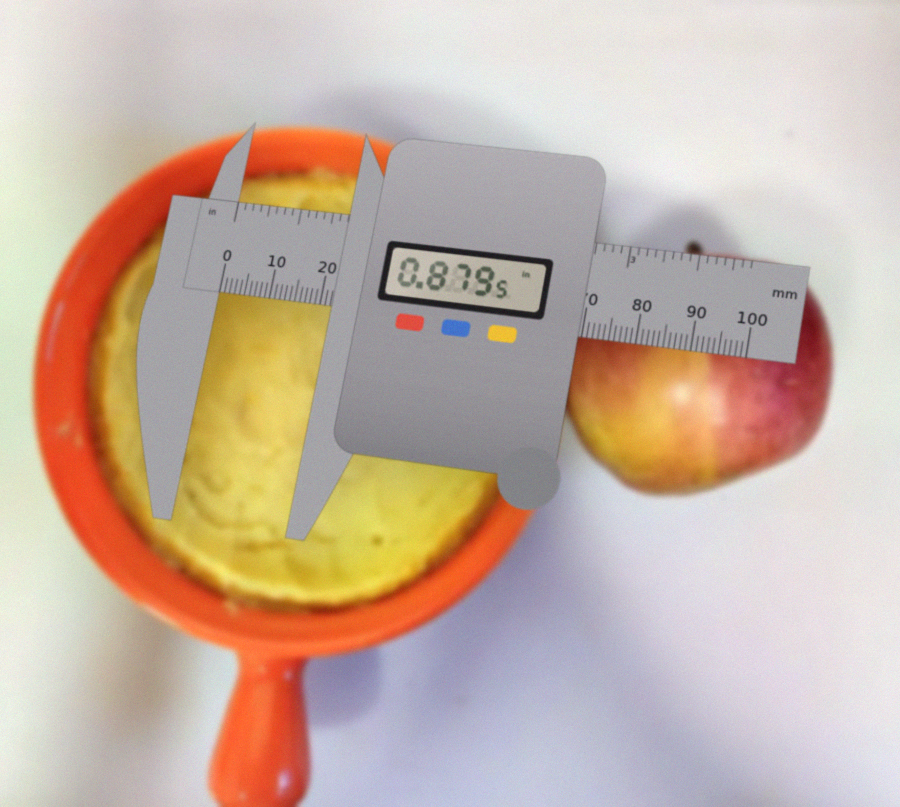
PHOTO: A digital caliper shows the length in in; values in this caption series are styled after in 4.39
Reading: in 0.8795
